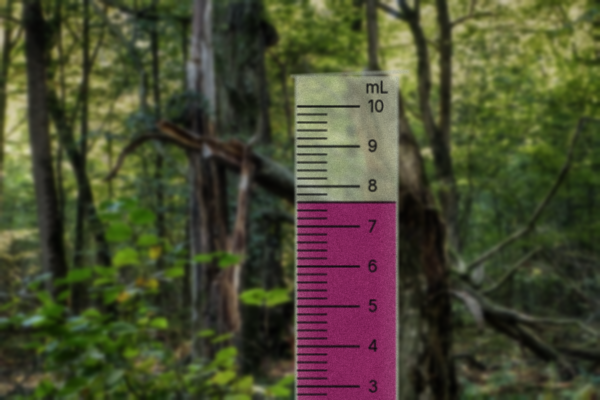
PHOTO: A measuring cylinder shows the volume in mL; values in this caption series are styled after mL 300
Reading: mL 7.6
